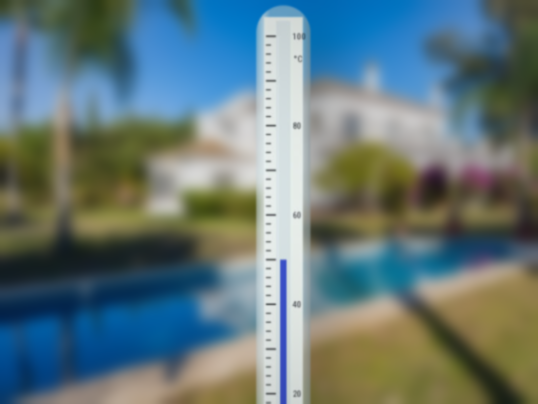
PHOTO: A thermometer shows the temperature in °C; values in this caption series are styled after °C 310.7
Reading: °C 50
